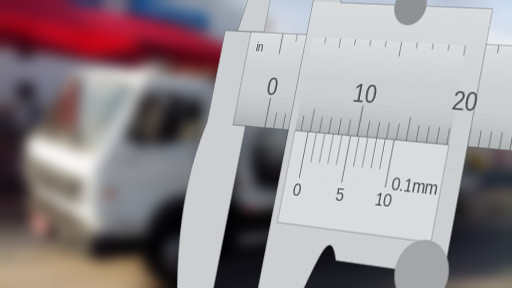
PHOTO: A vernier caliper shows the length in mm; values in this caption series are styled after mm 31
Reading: mm 4.8
